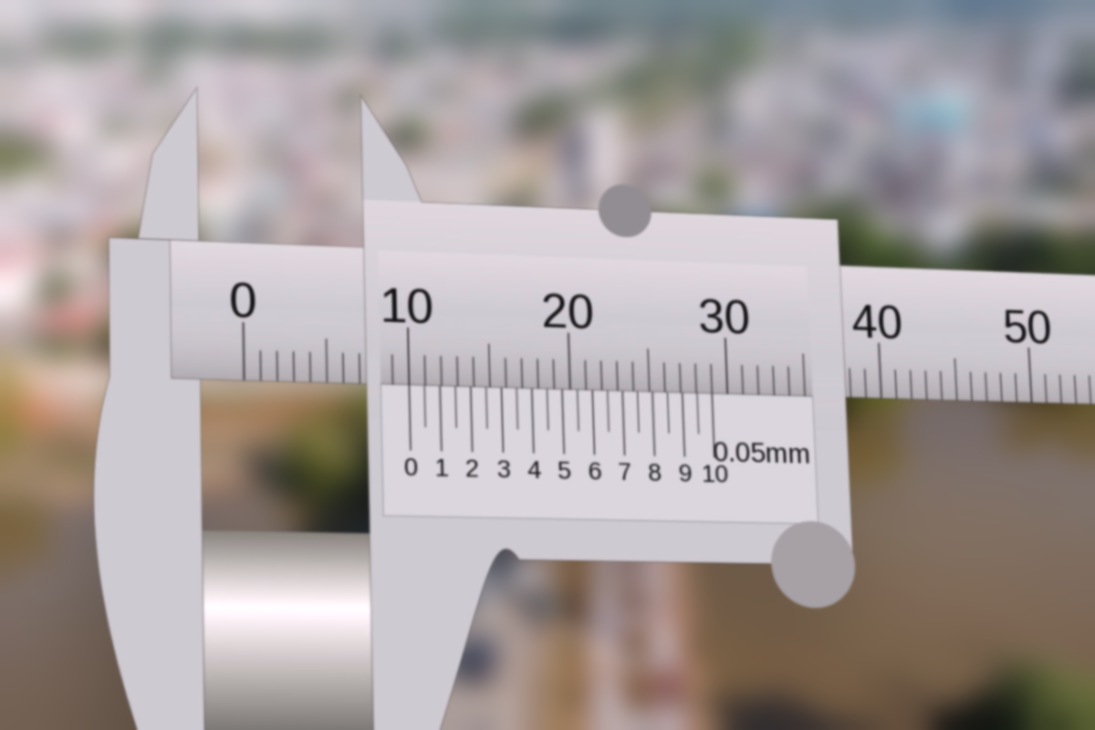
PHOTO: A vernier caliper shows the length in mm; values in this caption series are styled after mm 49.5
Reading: mm 10.0
